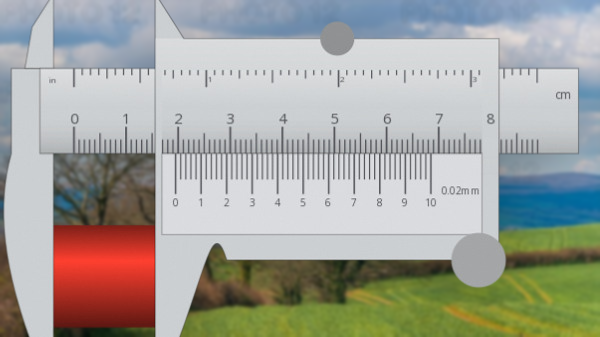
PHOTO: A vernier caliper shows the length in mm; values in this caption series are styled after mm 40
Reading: mm 19.5
